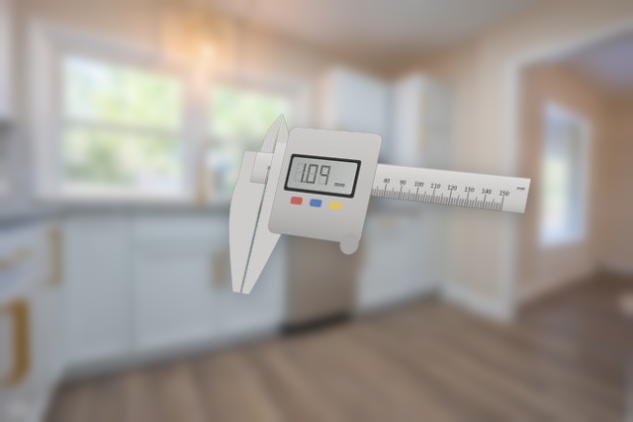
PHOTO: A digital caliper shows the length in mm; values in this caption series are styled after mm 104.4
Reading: mm 1.09
